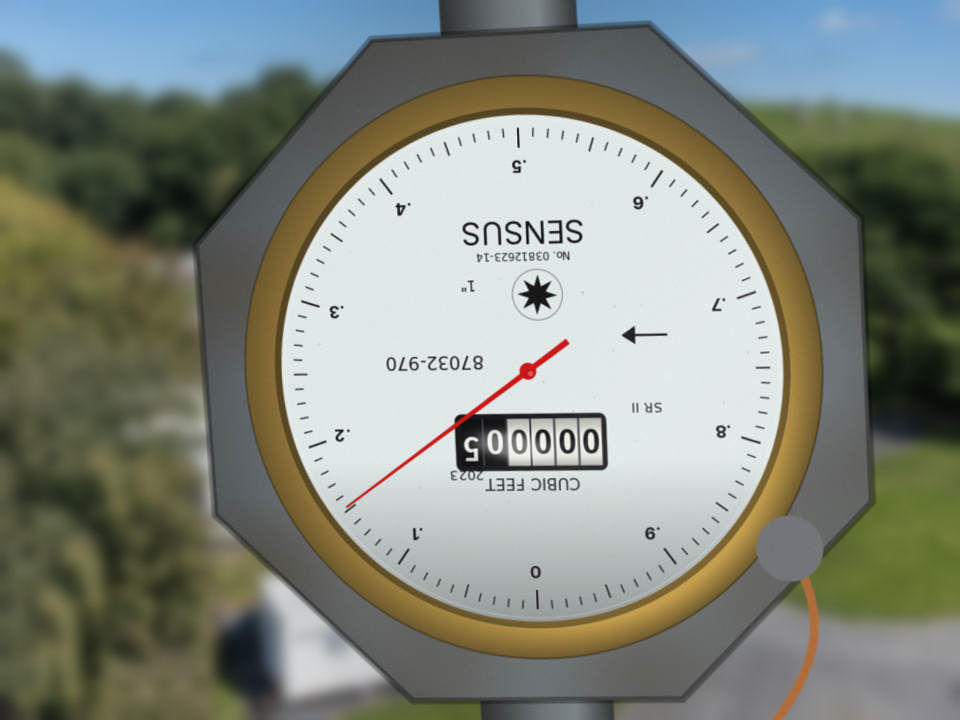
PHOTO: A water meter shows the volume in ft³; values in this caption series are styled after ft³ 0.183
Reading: ft³ 5.15
